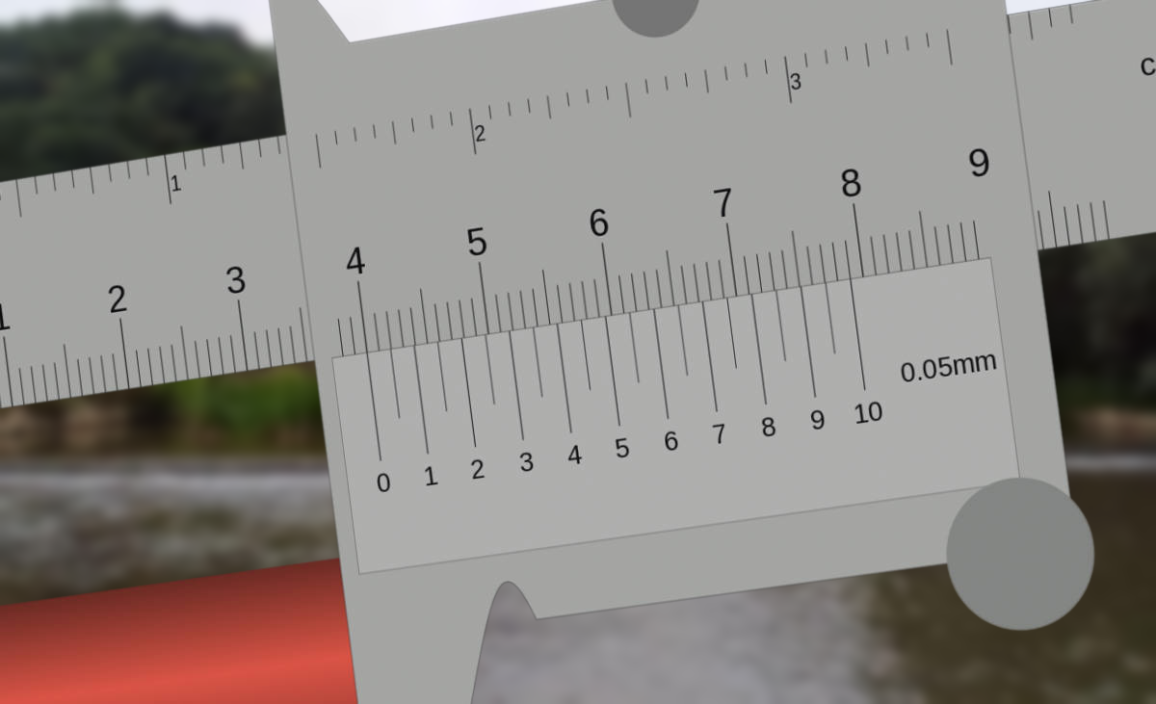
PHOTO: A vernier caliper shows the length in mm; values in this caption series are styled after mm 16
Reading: mm 40.0
